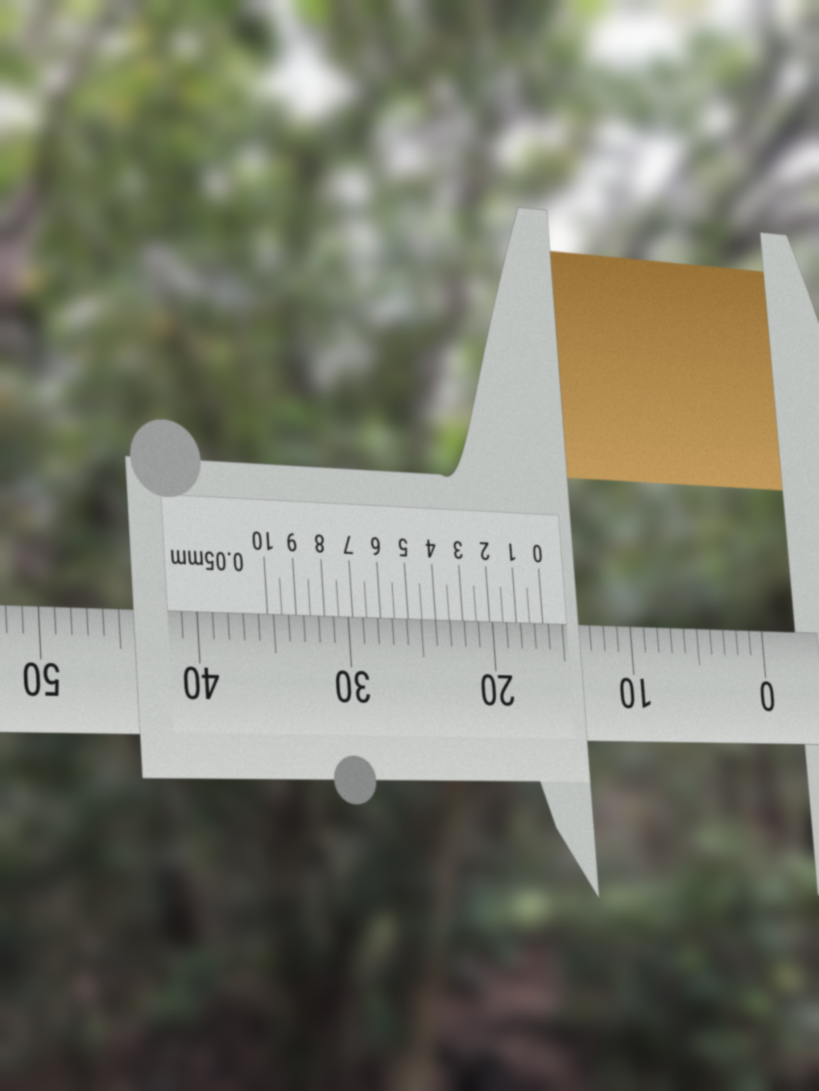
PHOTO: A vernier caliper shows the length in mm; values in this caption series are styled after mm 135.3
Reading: mm 16.4
